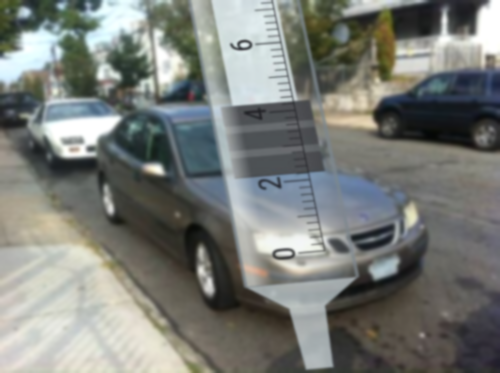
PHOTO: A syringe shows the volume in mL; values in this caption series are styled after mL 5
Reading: mL 2.2
